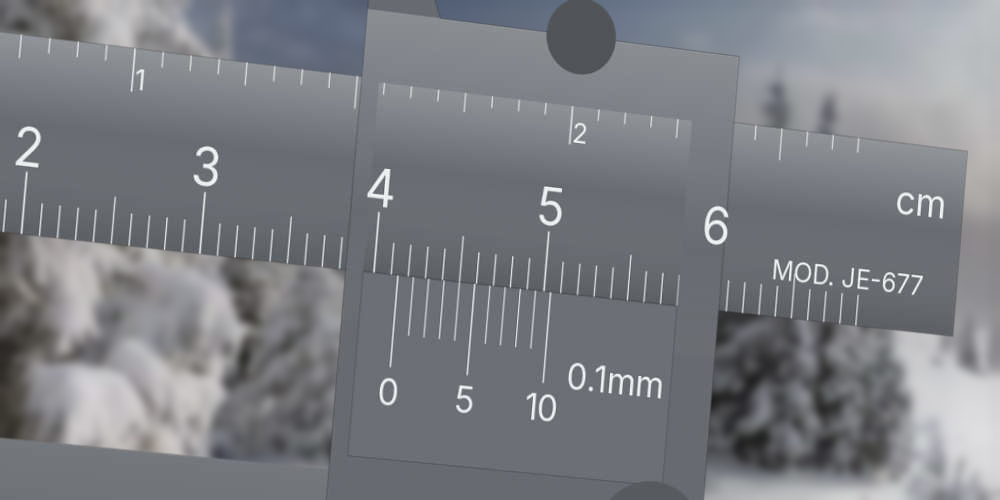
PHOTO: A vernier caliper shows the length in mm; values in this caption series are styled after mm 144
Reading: mm 41.4
